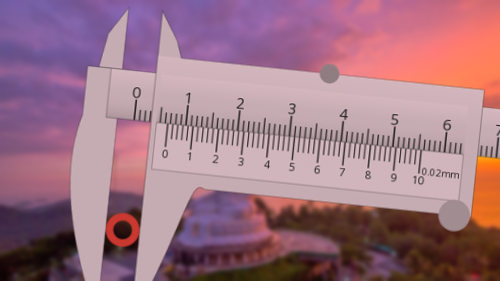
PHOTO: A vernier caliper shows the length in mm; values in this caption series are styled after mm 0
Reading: mm 6.5
